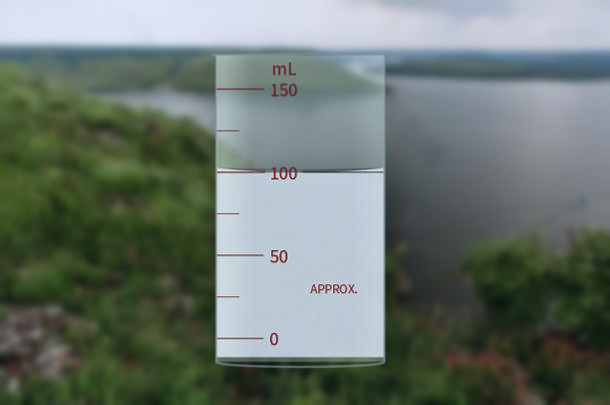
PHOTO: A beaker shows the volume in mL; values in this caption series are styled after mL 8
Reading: mL 100
